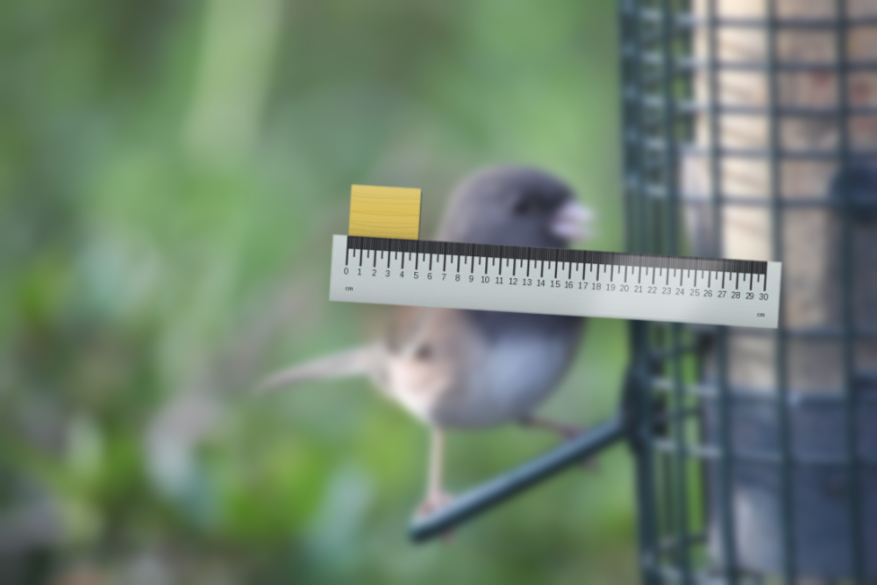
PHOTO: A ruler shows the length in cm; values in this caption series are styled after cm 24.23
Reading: cm 5
